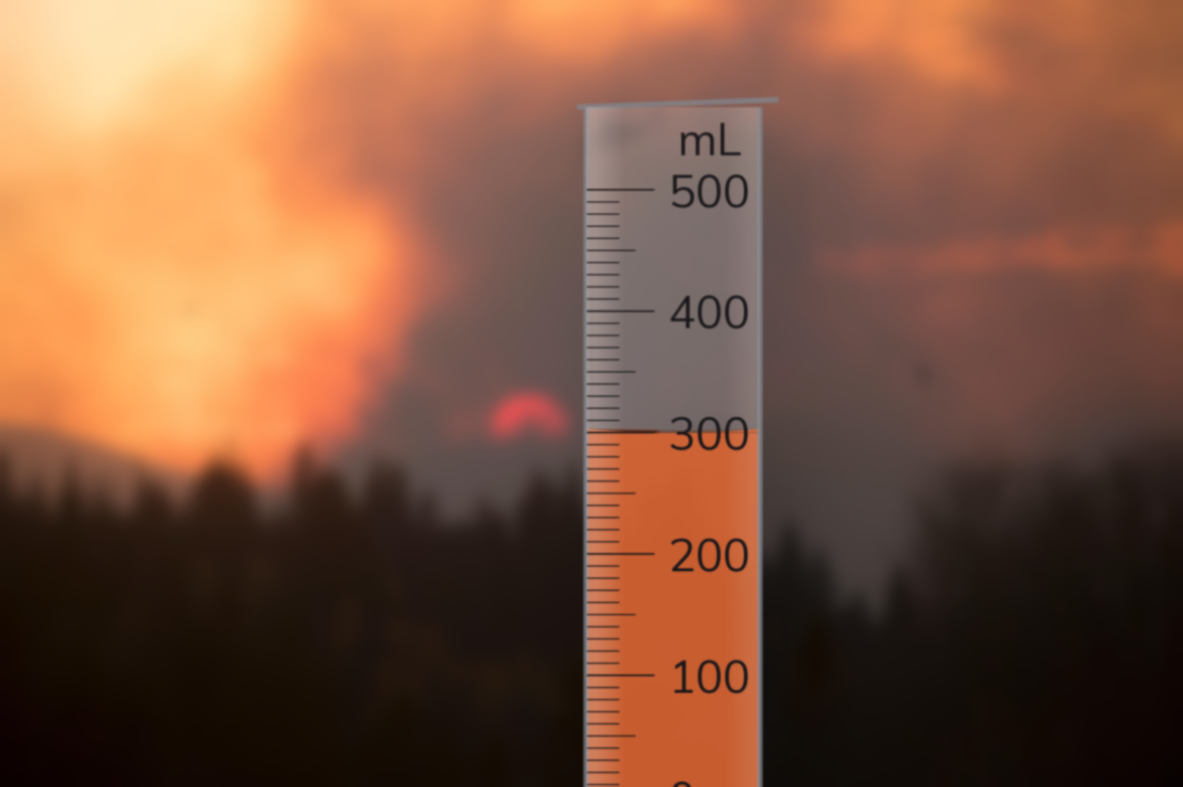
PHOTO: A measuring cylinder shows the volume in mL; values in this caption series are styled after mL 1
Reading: mL 300
